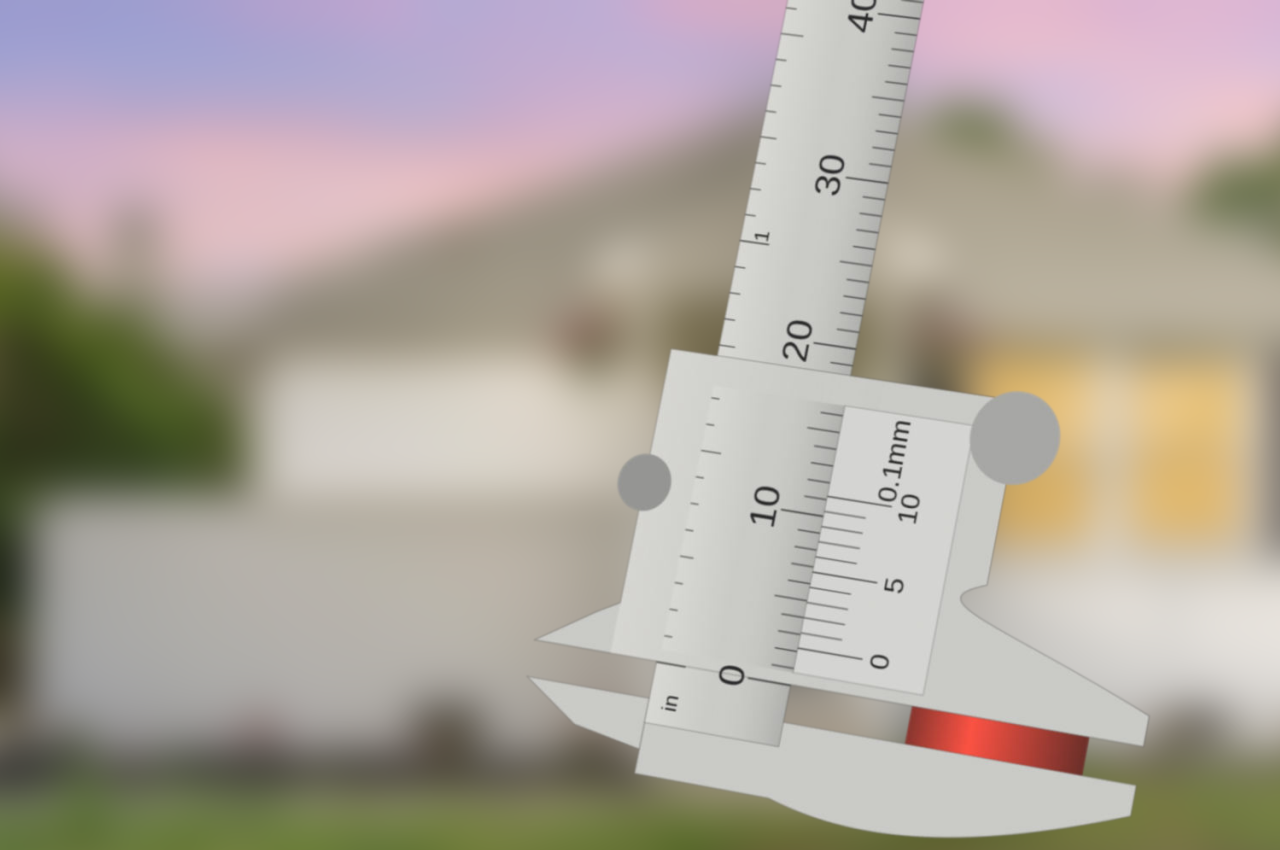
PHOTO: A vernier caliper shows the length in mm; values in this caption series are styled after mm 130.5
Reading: mm 2.2
